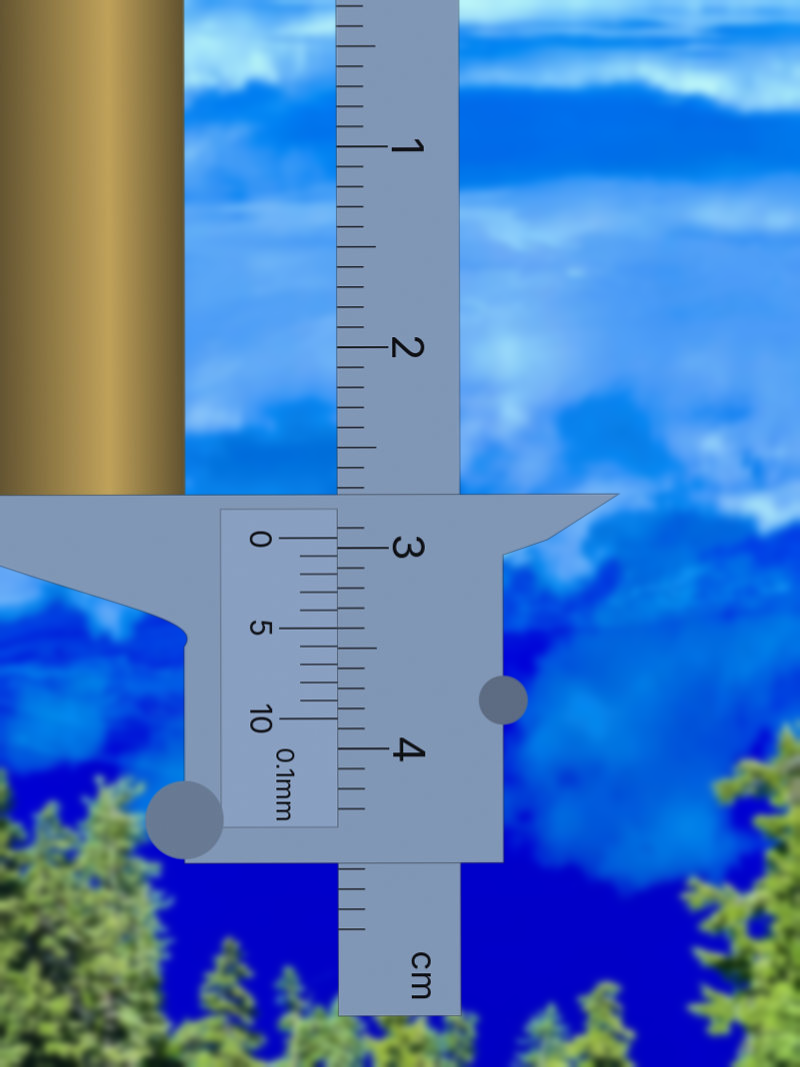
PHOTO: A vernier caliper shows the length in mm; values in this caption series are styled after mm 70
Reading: mm 29.5
